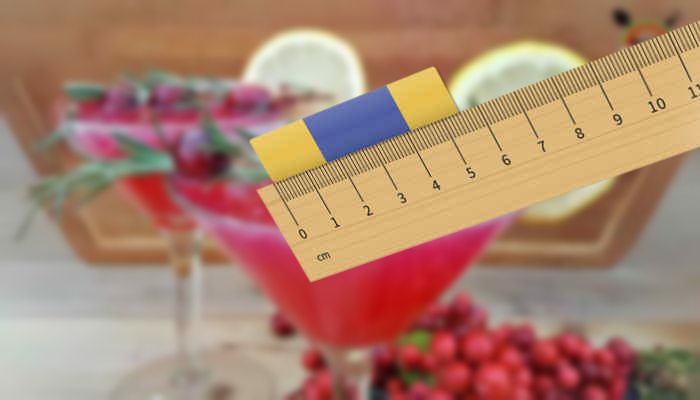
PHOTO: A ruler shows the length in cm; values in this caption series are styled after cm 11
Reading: cm 5.5
